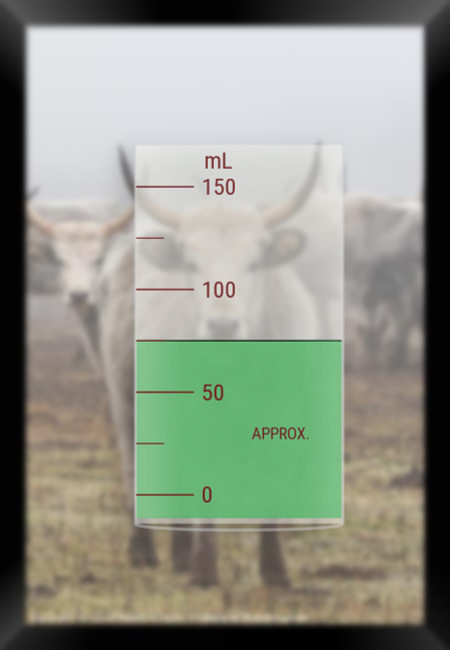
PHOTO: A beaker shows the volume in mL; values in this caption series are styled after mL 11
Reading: mL 75
